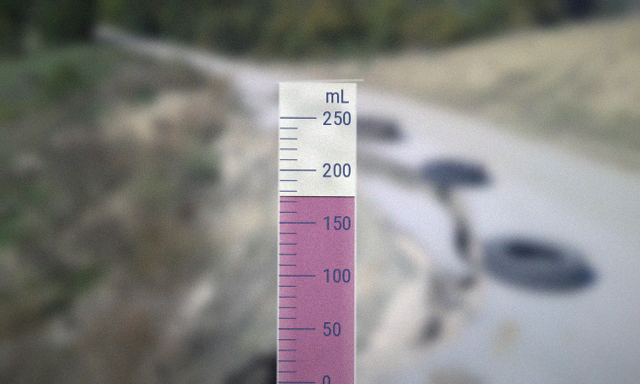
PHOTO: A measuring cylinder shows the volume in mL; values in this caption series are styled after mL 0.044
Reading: mL 175
